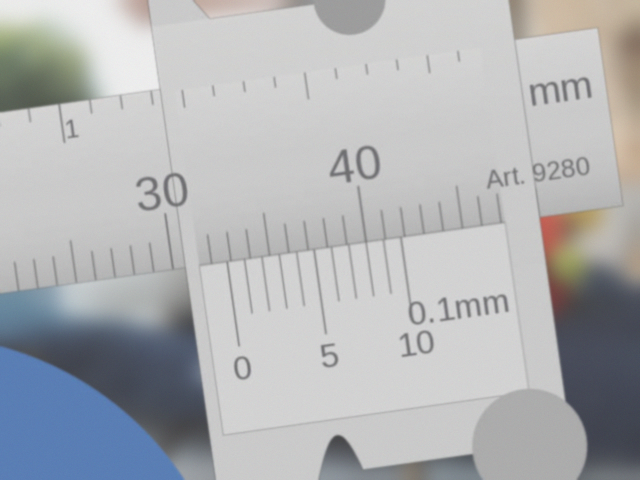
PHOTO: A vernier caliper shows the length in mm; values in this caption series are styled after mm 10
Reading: mm 32.8
